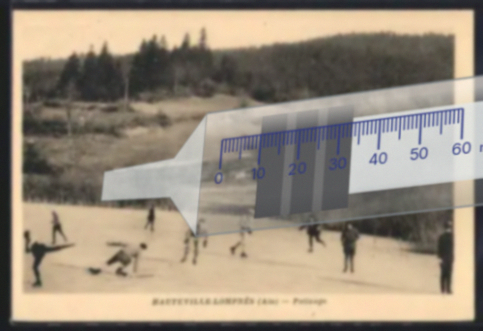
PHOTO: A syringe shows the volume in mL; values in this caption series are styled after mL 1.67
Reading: mL 10
